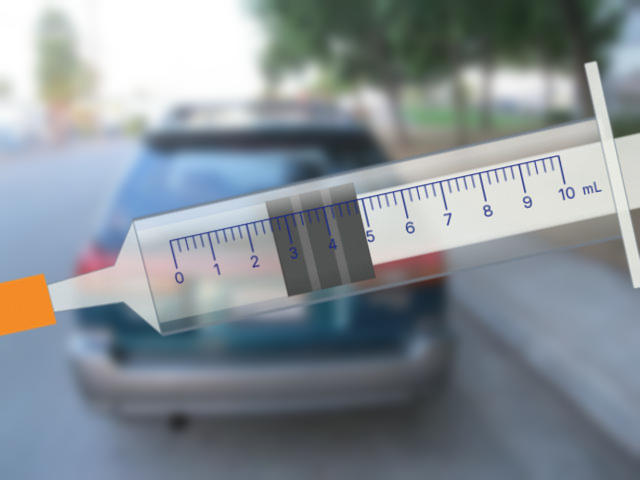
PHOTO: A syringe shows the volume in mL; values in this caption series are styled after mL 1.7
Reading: mL 2.6
